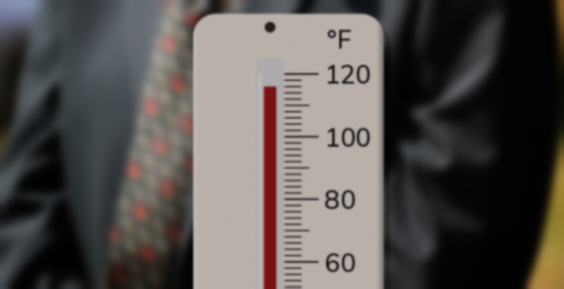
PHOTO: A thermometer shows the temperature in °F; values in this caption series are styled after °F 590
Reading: °F 116
